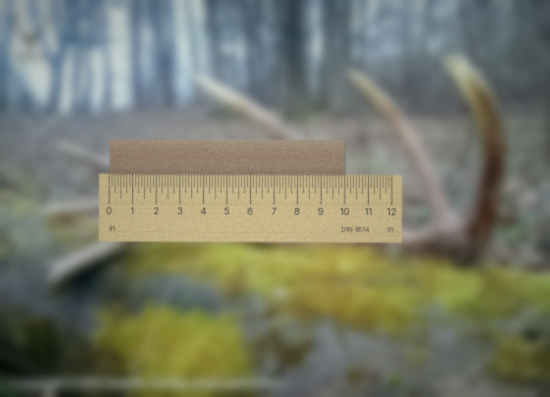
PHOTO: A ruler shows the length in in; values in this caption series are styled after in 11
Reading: in 10
